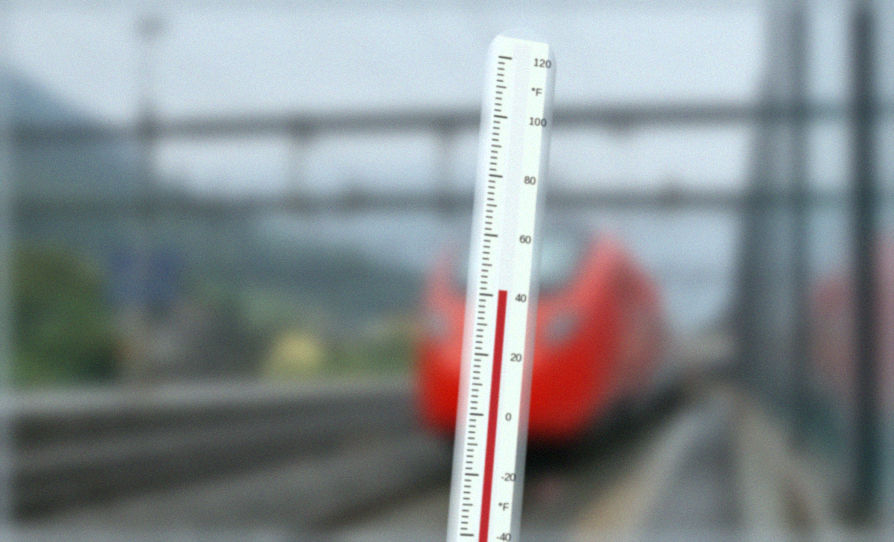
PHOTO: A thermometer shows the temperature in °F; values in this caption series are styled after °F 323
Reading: °F 42
